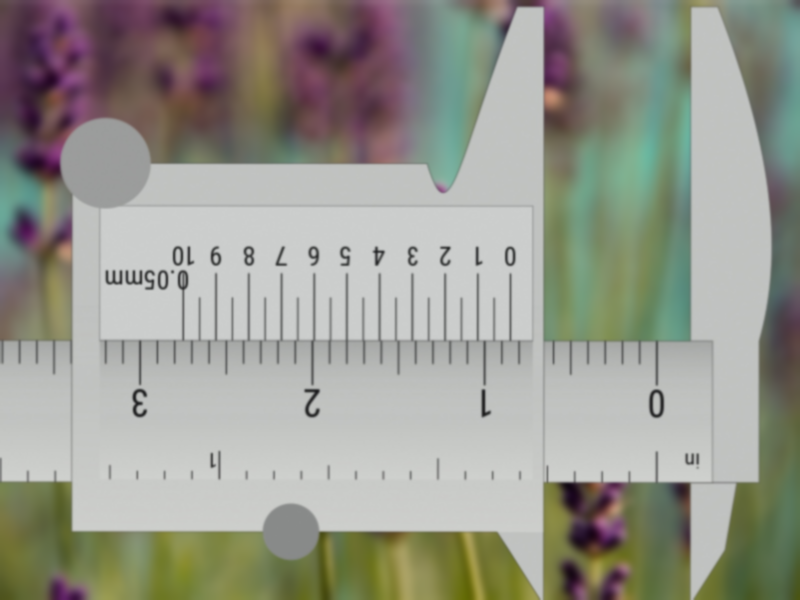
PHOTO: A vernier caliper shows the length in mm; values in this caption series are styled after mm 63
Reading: mm 8.5
